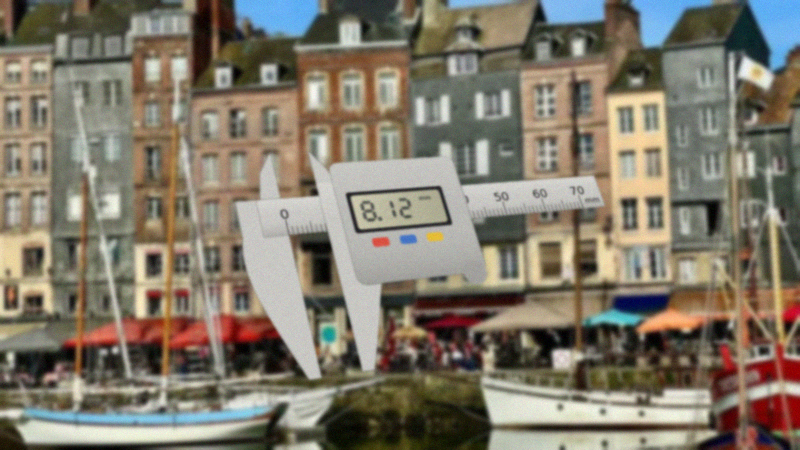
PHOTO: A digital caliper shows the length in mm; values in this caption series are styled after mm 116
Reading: mm 8.12
